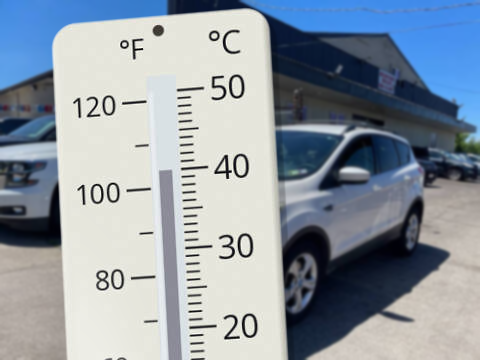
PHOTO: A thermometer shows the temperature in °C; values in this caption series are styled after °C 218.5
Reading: °C 40
